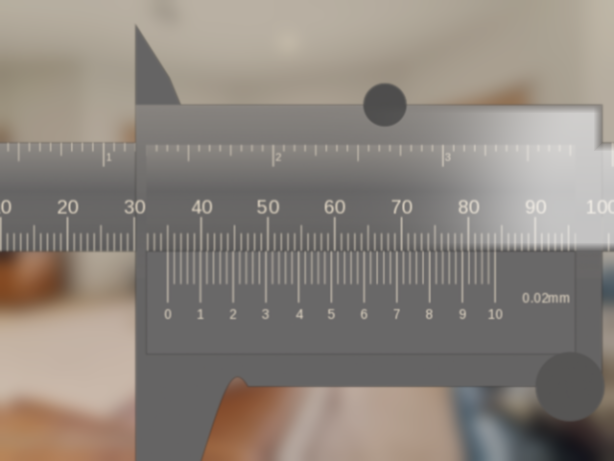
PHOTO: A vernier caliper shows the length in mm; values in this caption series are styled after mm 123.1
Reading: mm 35.0
